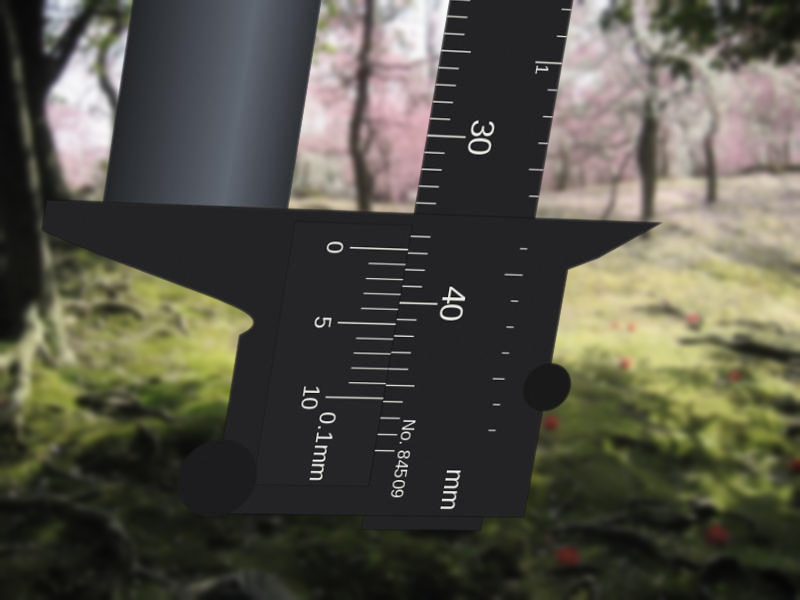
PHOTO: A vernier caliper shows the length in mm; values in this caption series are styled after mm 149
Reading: mm 36.8
